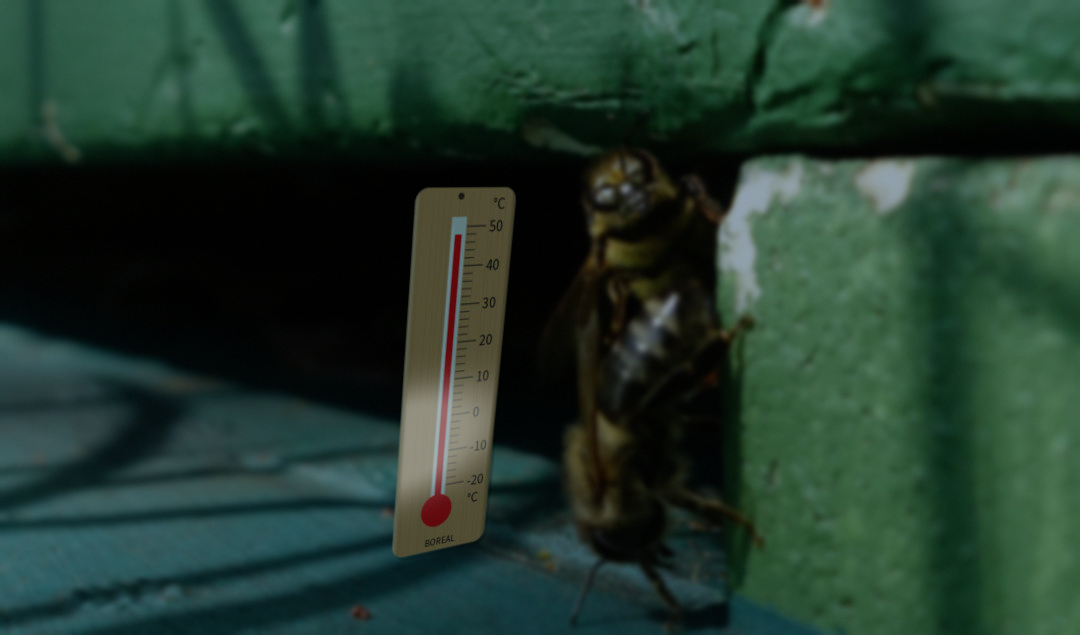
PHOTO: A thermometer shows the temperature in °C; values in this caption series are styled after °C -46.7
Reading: °C 48
